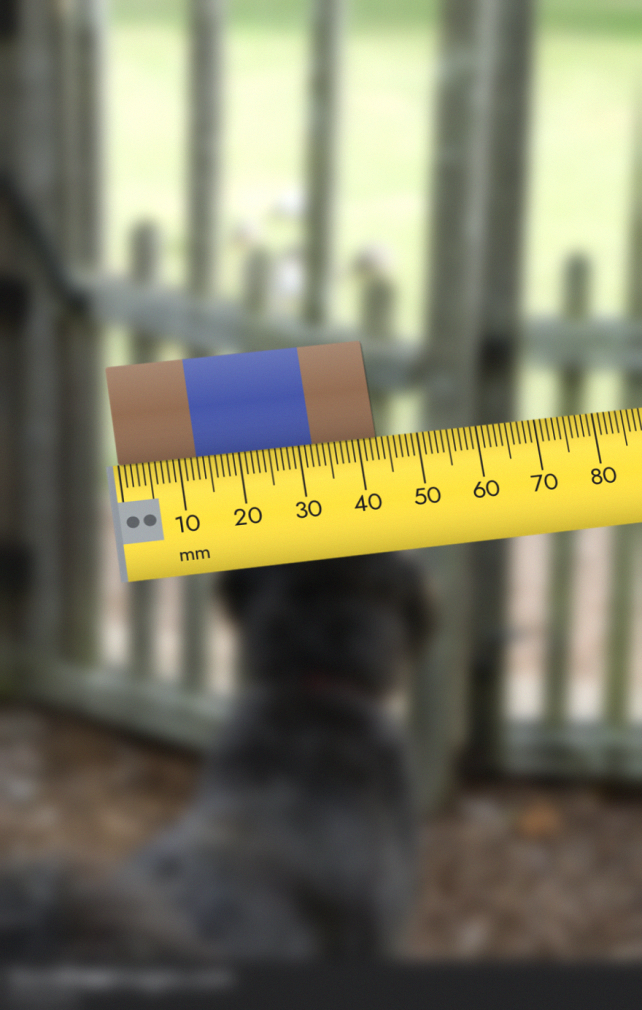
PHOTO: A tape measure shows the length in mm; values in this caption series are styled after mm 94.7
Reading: mm 43
